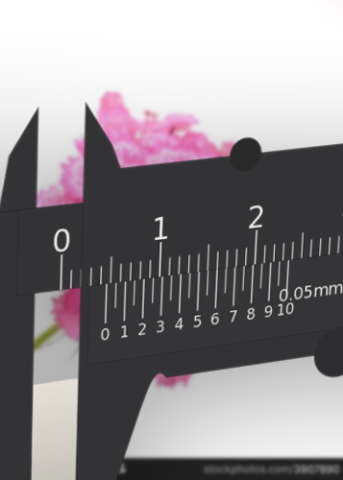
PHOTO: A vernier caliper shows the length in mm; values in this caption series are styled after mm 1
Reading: mm 4.6
